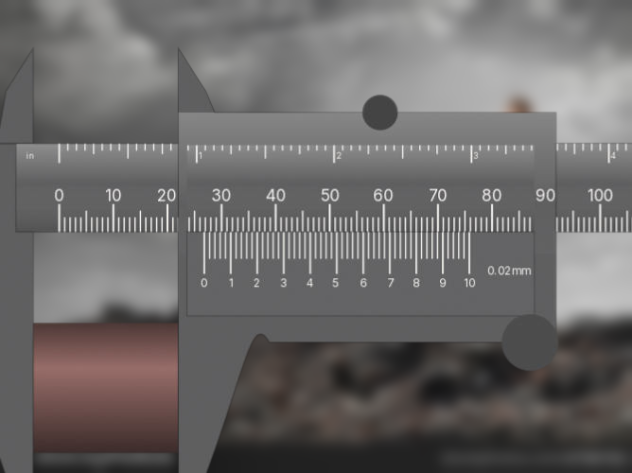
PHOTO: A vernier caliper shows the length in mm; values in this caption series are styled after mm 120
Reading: mm 26.8
